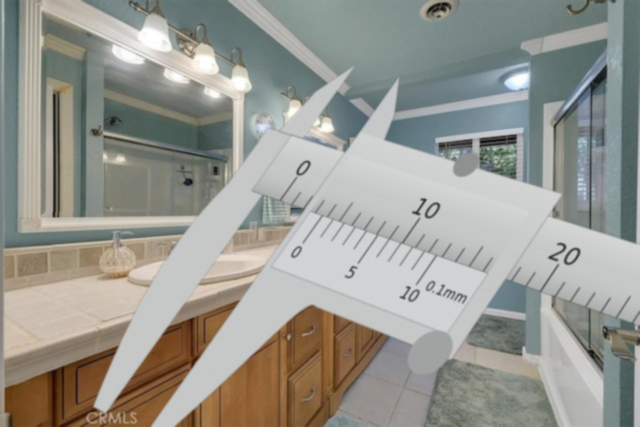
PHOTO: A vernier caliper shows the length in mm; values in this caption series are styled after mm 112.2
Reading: mm 3.6
